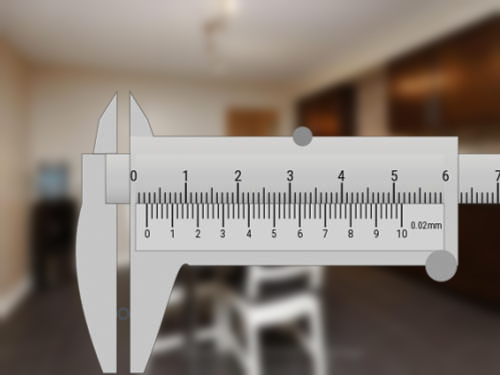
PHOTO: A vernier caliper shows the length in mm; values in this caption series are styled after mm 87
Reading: mm 2.5
